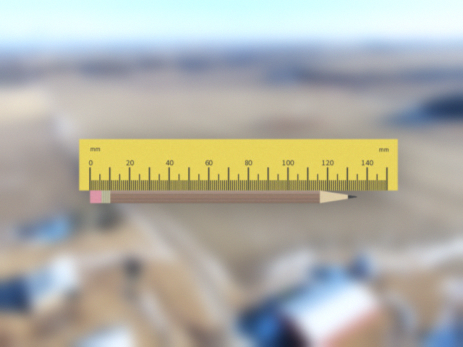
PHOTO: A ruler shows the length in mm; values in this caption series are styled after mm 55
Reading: mm 135
